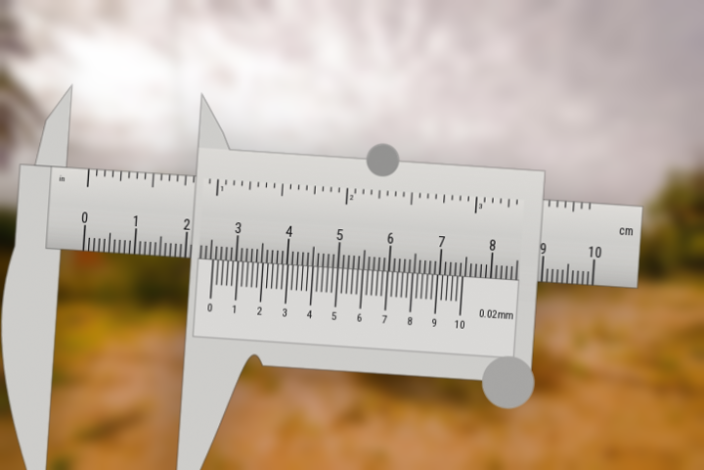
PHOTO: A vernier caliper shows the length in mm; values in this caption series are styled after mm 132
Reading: mm 25.5
